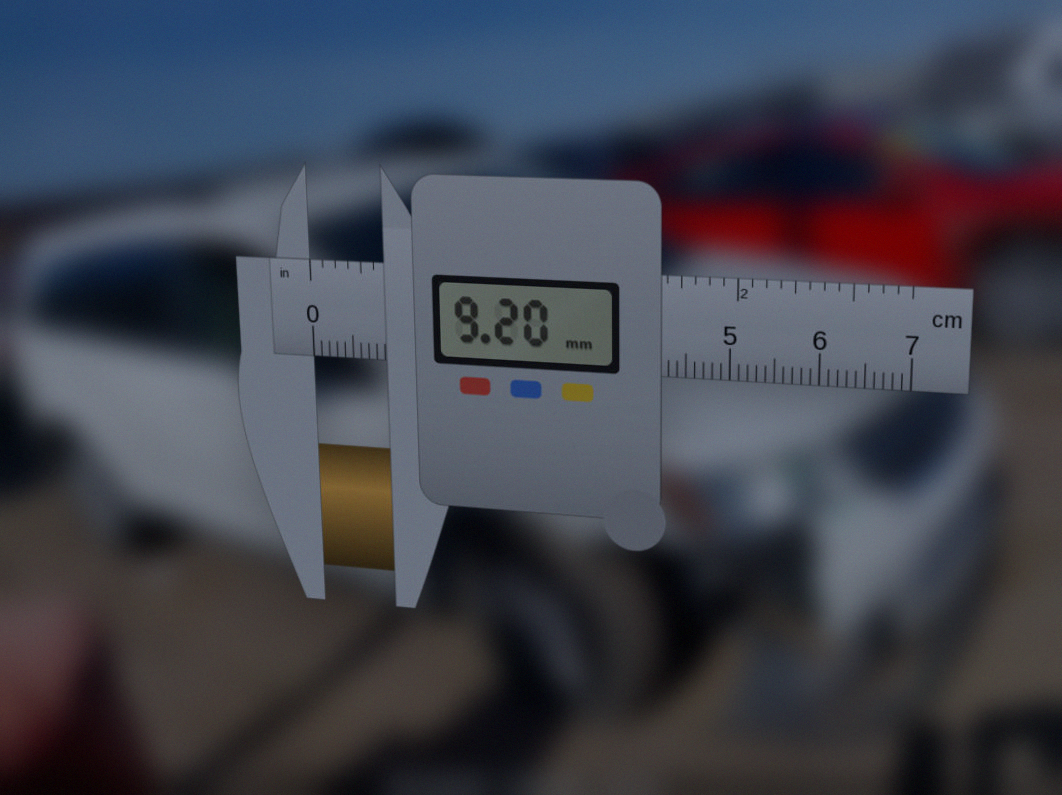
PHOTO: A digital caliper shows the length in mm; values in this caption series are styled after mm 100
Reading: mm 9.20
